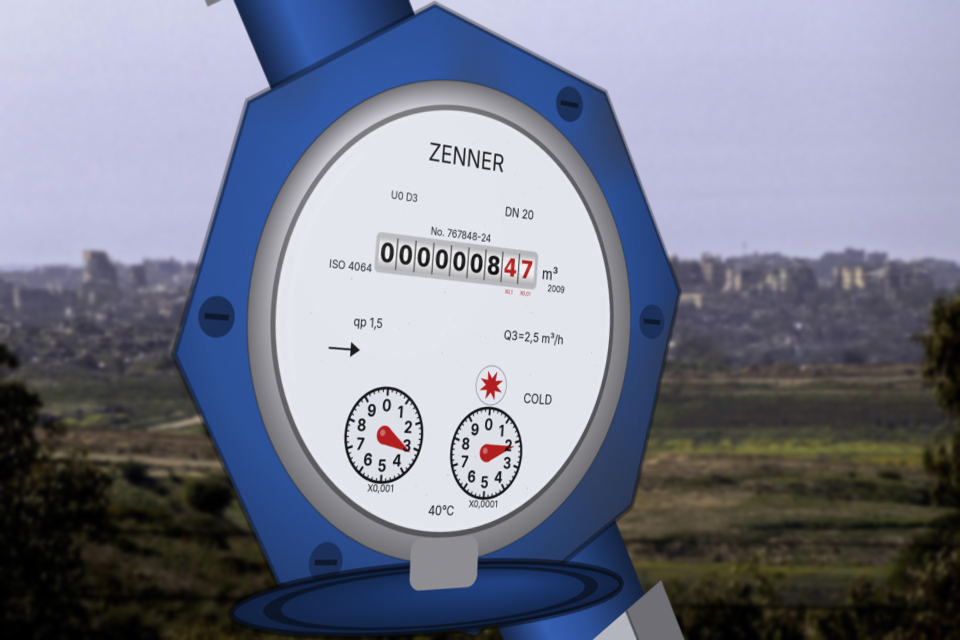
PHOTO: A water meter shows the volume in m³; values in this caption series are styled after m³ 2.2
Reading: m³ 8.4732
